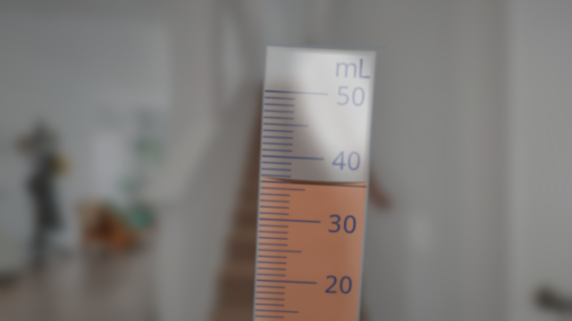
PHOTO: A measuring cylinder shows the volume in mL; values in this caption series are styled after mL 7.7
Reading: mL 36
